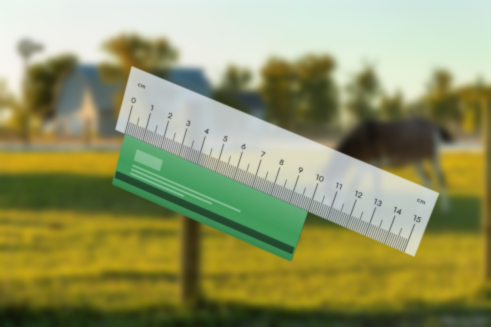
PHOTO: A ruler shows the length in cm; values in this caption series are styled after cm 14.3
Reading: cm 10
